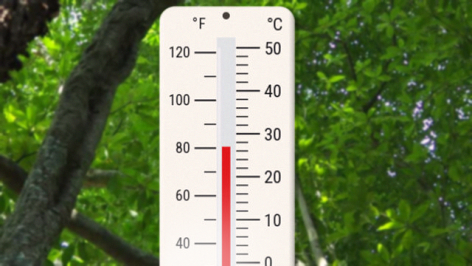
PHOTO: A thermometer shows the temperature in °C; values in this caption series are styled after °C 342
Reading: °C 27
